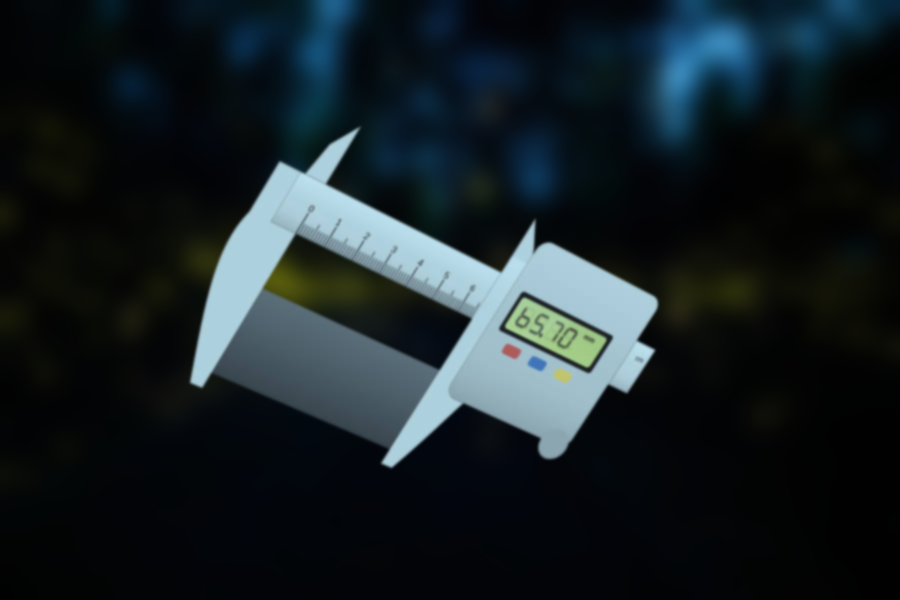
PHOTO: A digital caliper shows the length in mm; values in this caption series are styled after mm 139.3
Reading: mm 65.70
